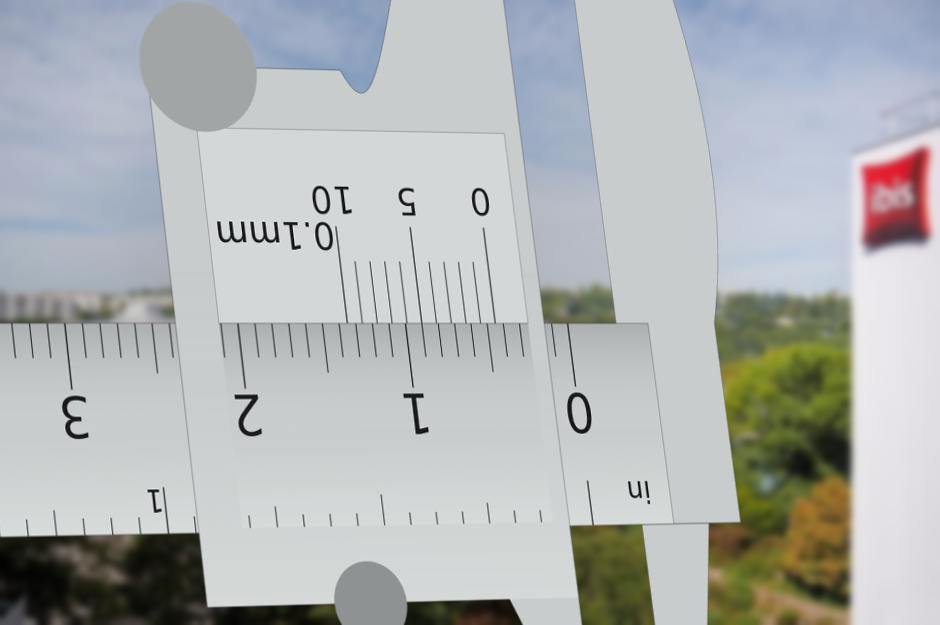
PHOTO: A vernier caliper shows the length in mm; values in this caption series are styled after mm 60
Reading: mm 4.5
